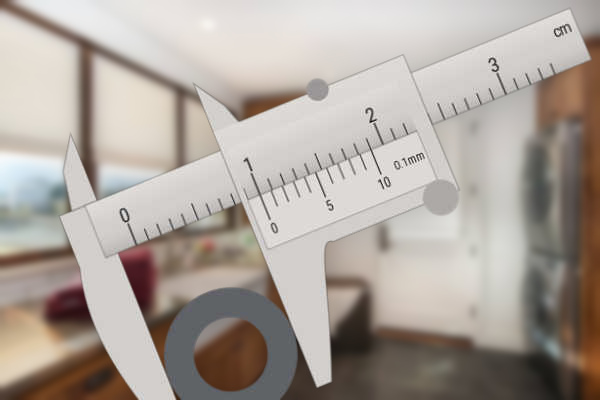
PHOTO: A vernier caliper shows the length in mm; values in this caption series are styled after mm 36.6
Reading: mm 10.0
